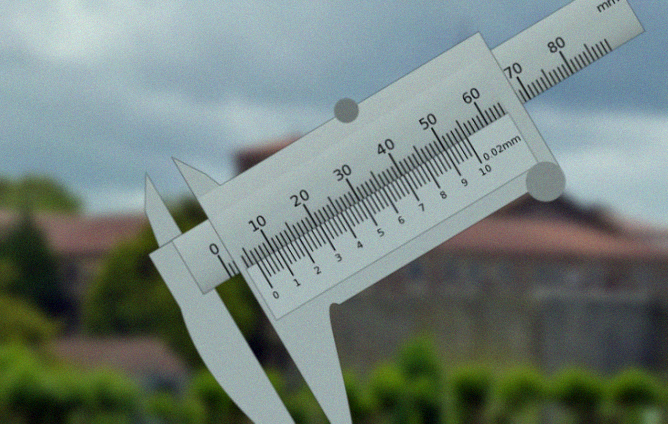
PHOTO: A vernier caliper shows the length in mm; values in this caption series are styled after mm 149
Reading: mm 6.0
